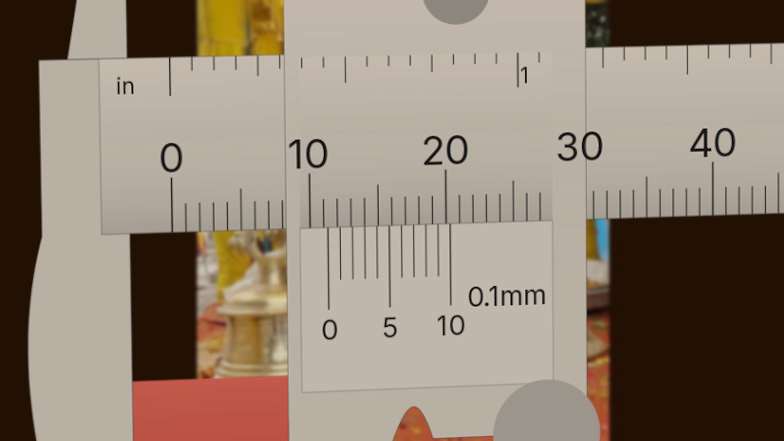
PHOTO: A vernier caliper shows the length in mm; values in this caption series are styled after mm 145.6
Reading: mm 11.3
